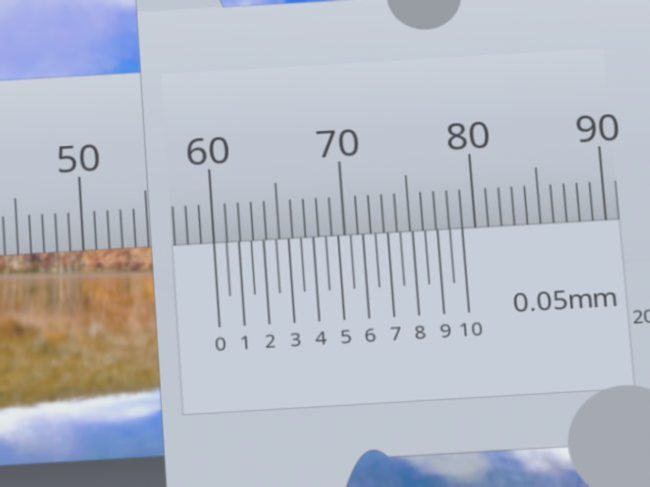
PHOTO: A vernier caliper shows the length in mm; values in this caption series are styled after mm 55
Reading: mm 60.0
